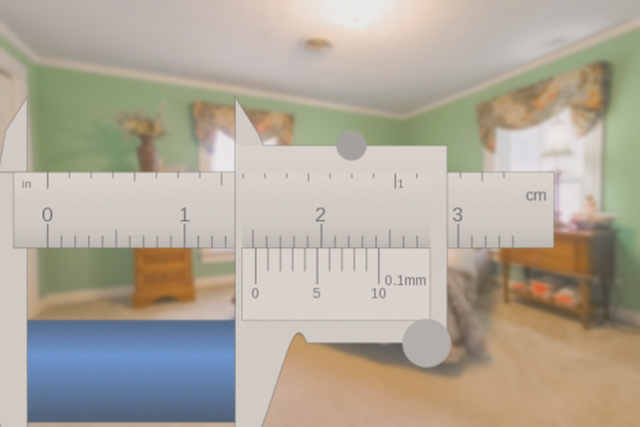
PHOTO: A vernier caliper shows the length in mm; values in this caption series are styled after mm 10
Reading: mm 15.2
